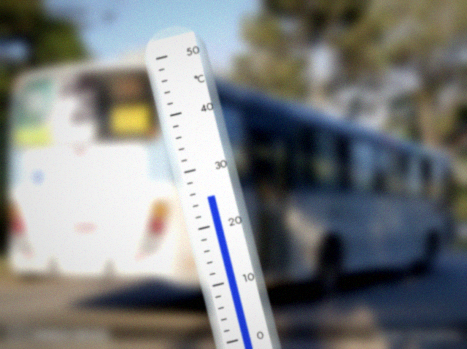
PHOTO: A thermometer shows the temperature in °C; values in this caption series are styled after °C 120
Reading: °C 25
